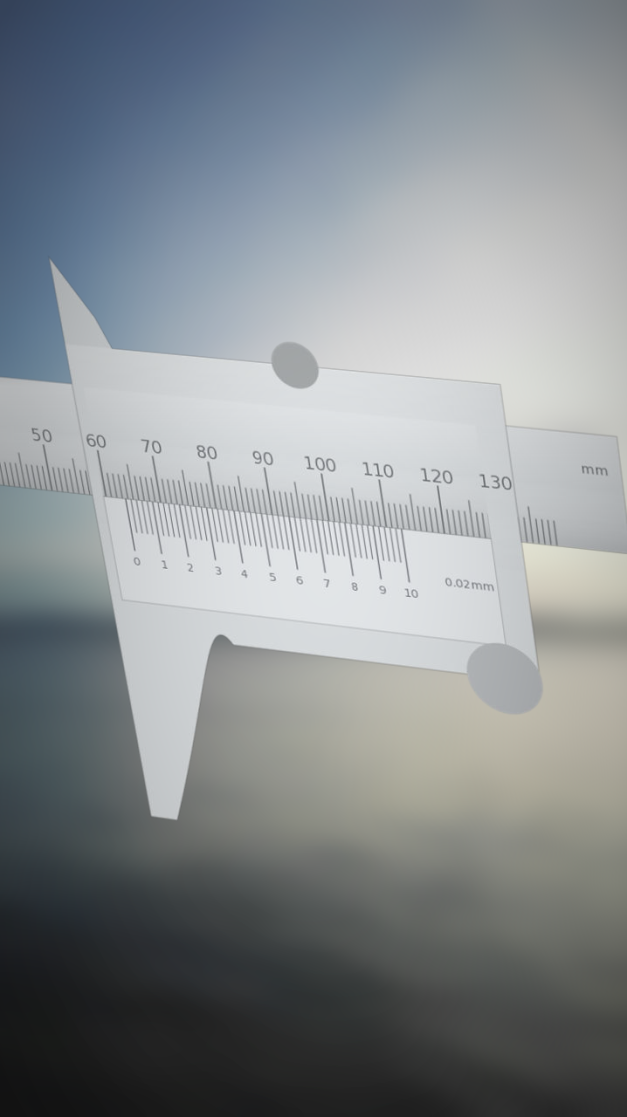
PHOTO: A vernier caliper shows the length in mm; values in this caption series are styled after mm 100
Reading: mm 63.6
